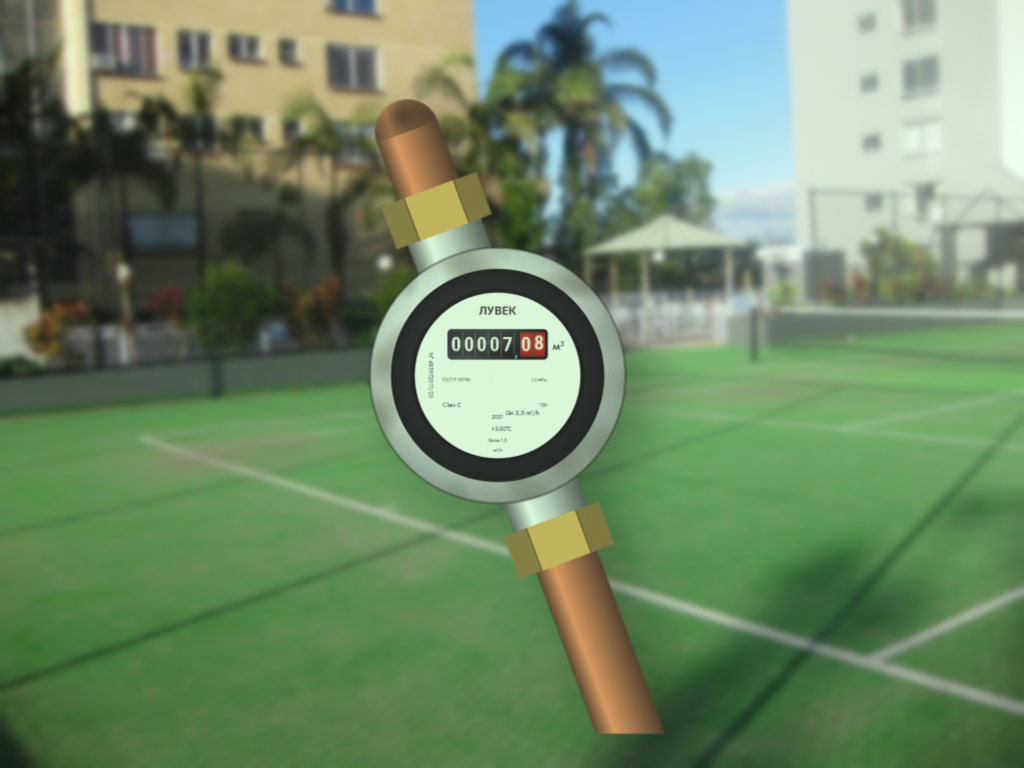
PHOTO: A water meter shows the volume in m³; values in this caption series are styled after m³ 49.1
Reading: m³ 7.08
